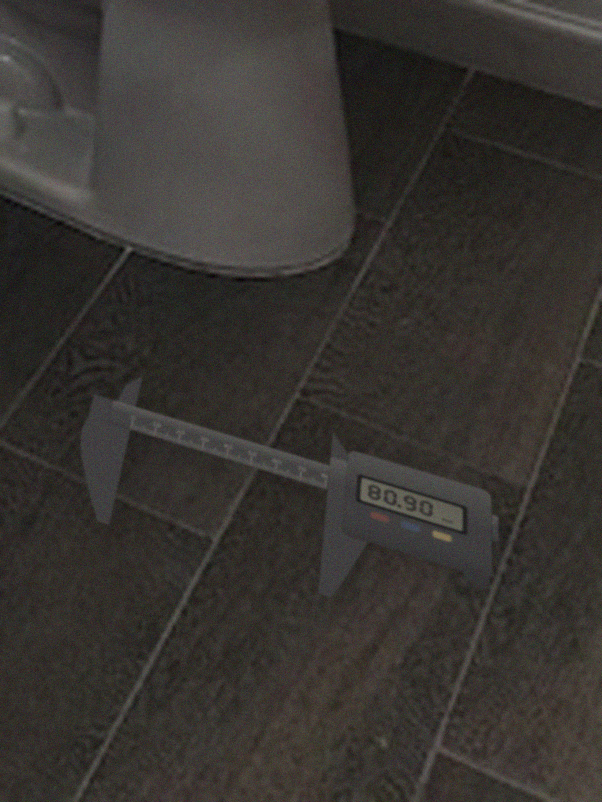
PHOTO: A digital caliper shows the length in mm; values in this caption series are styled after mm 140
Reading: mm 80.90
